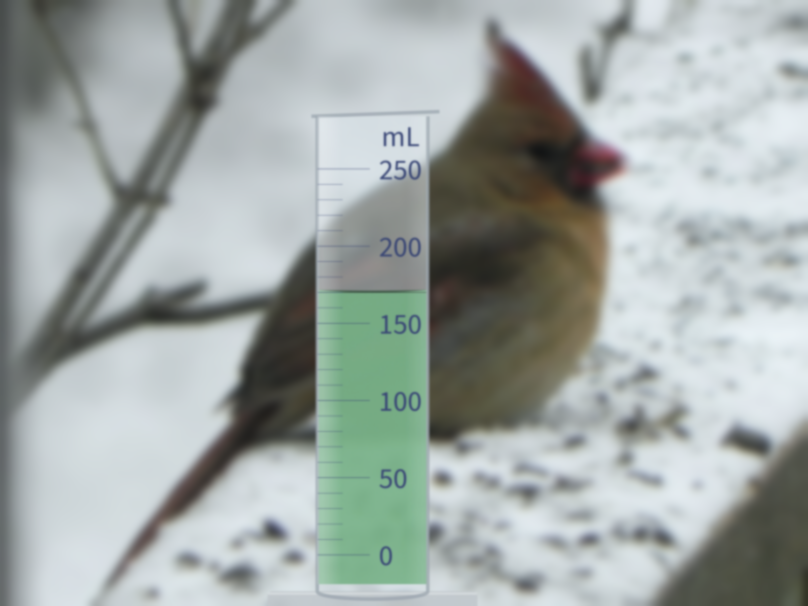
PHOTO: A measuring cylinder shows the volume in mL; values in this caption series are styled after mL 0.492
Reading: mL 170
